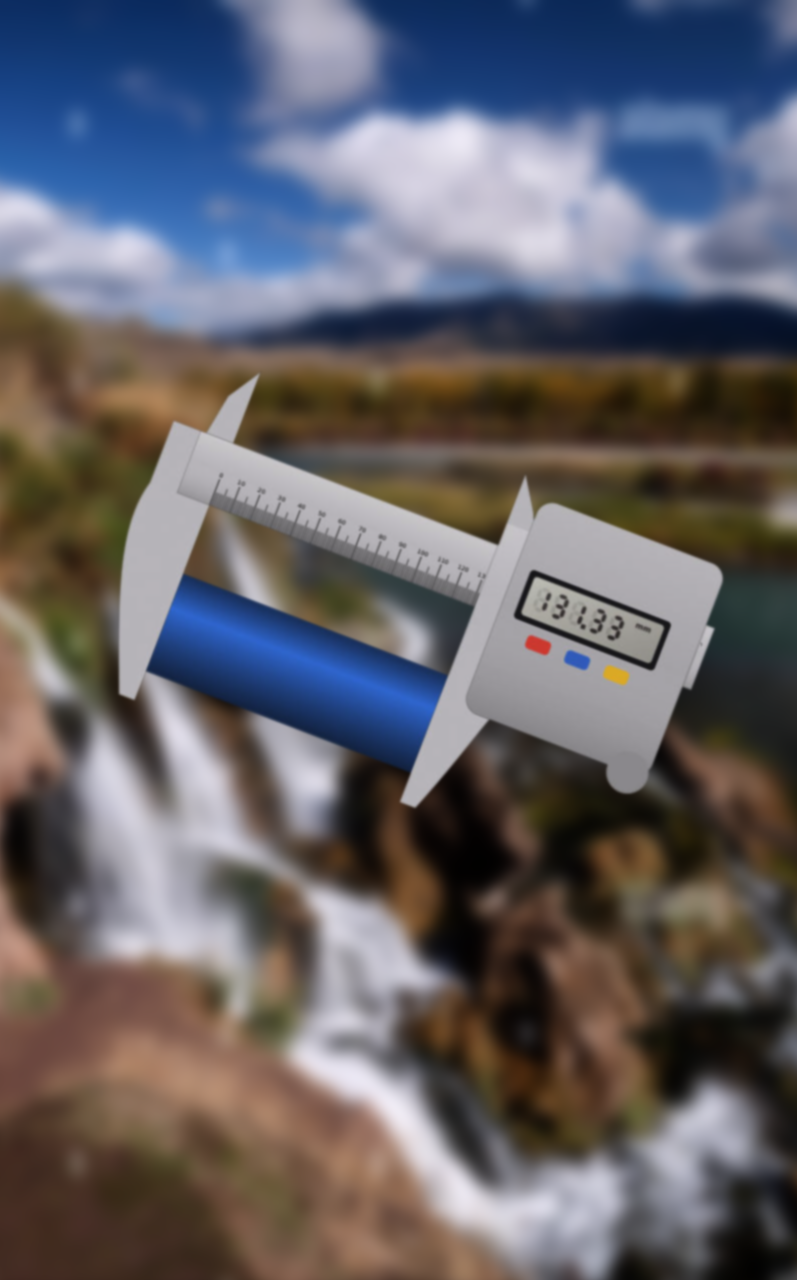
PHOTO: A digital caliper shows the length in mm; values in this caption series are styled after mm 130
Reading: mm 131.33
